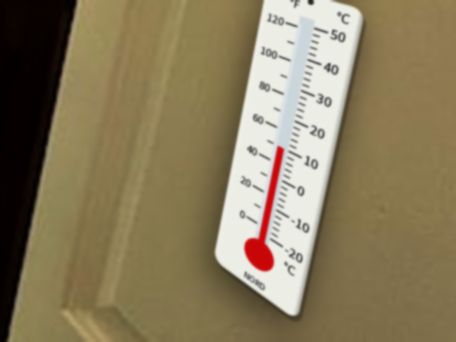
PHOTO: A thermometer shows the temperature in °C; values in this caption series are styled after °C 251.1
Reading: °C 10
